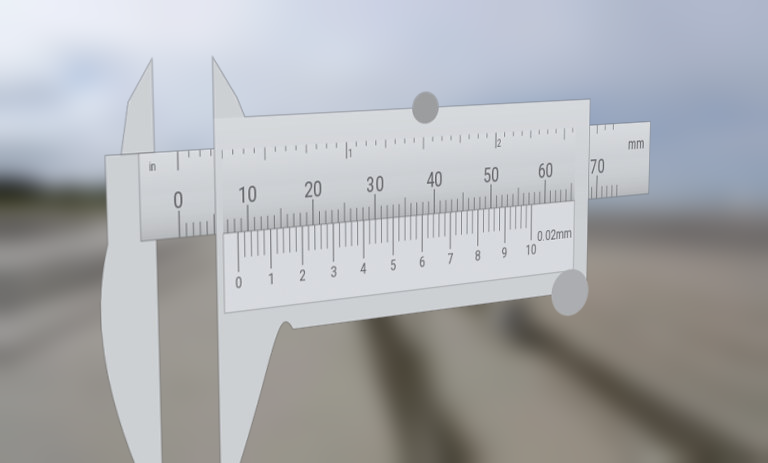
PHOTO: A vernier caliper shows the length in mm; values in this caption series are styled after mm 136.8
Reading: mm 8.5
